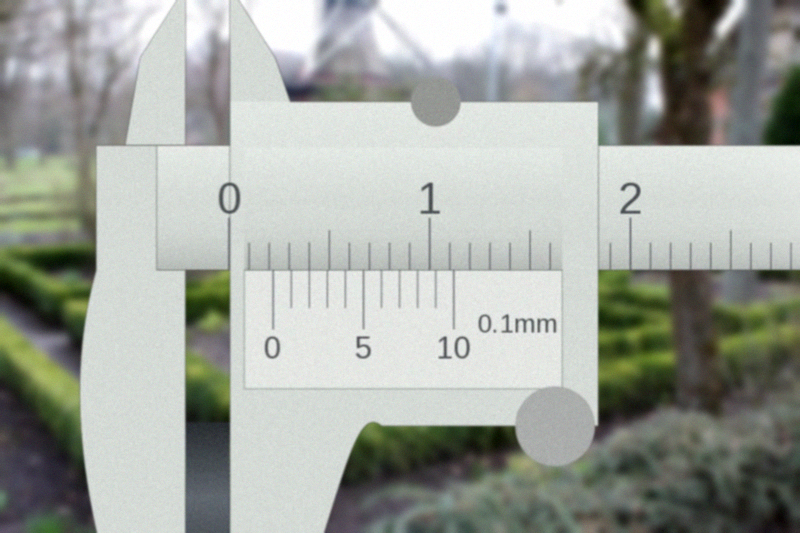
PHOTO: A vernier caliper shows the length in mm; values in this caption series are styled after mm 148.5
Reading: mm 2.2
